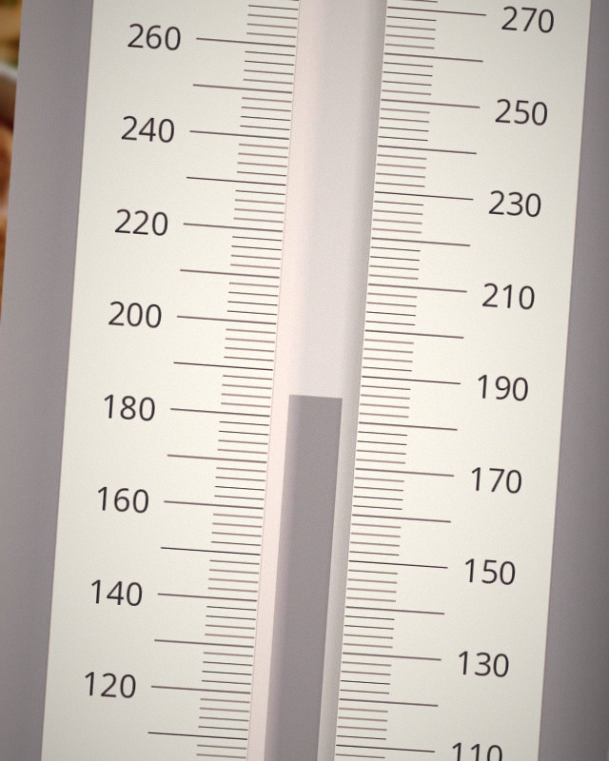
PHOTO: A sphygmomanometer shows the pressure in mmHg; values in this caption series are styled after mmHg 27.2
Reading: mmHg 185
